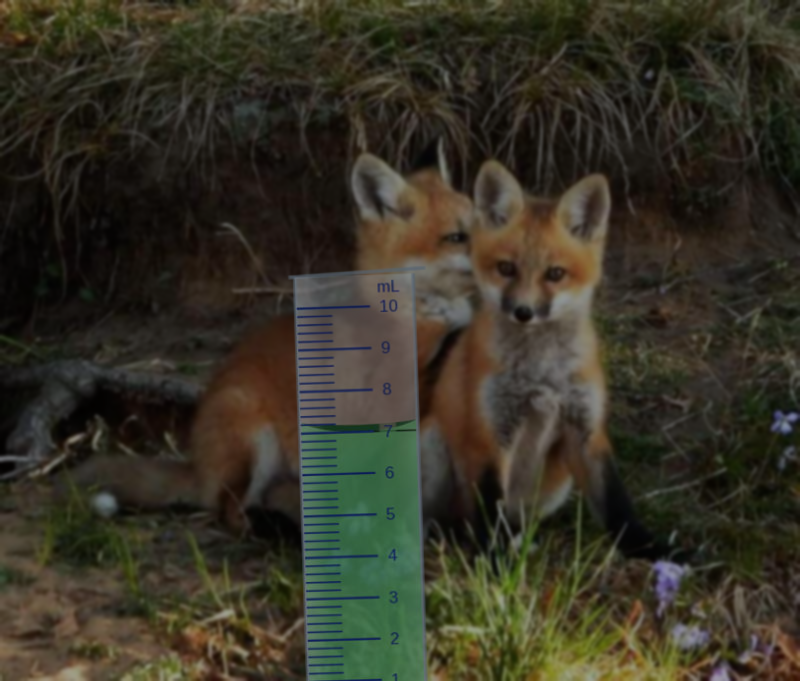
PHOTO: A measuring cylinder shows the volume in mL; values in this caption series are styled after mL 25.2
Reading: mL 7
